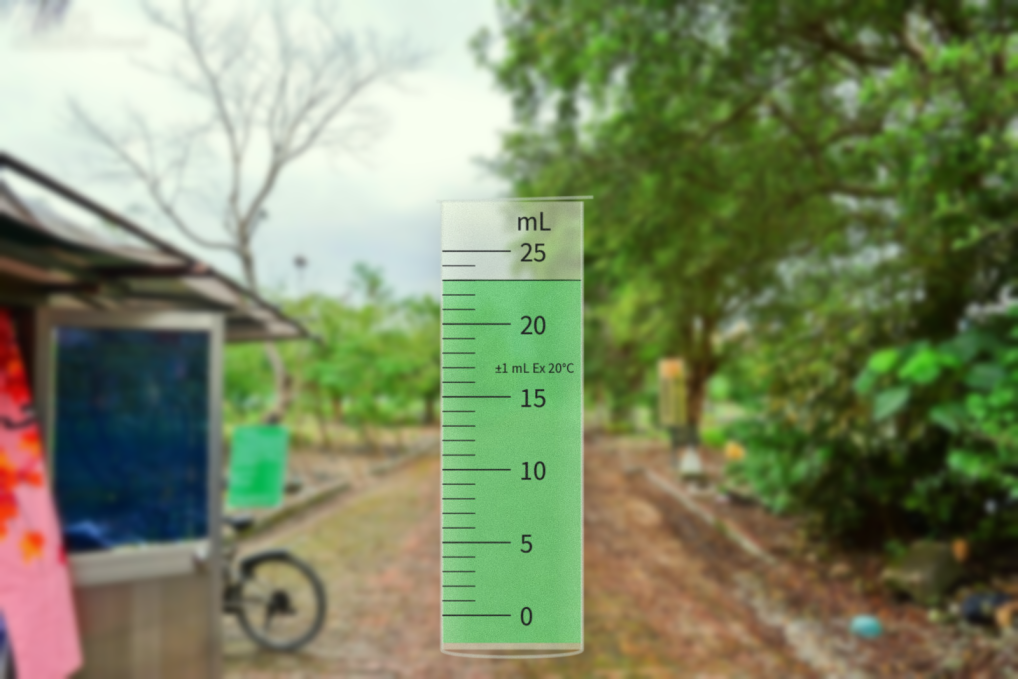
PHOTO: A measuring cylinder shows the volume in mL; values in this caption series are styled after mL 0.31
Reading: mL 23
